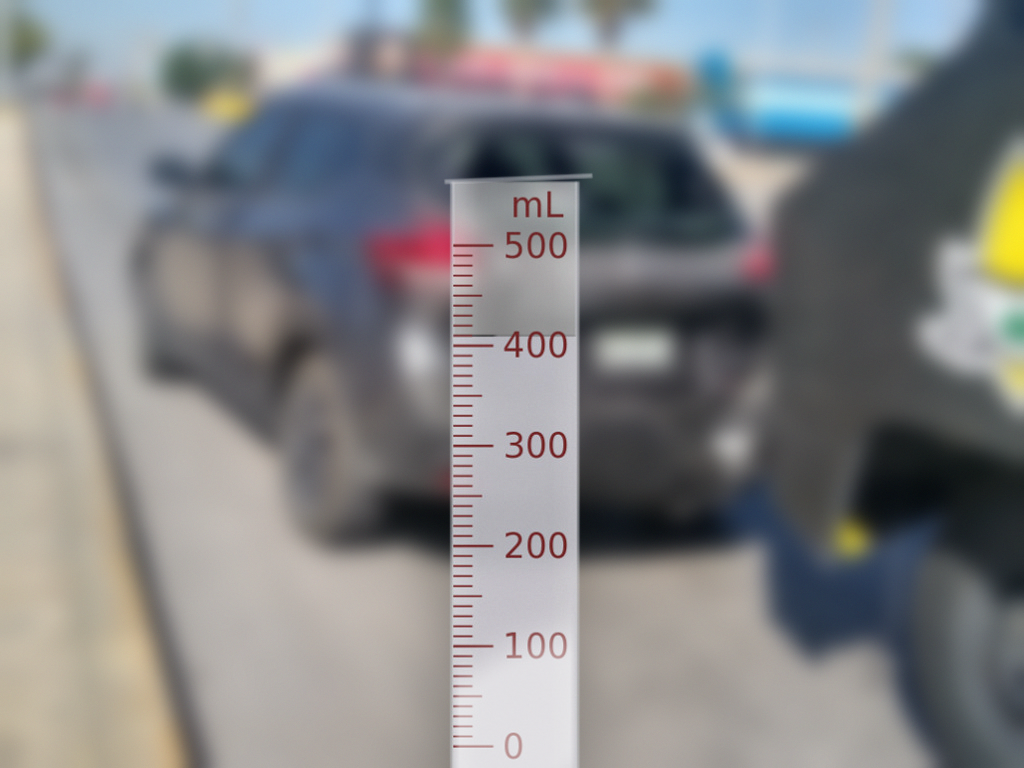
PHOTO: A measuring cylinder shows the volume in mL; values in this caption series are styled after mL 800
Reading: mL 410
